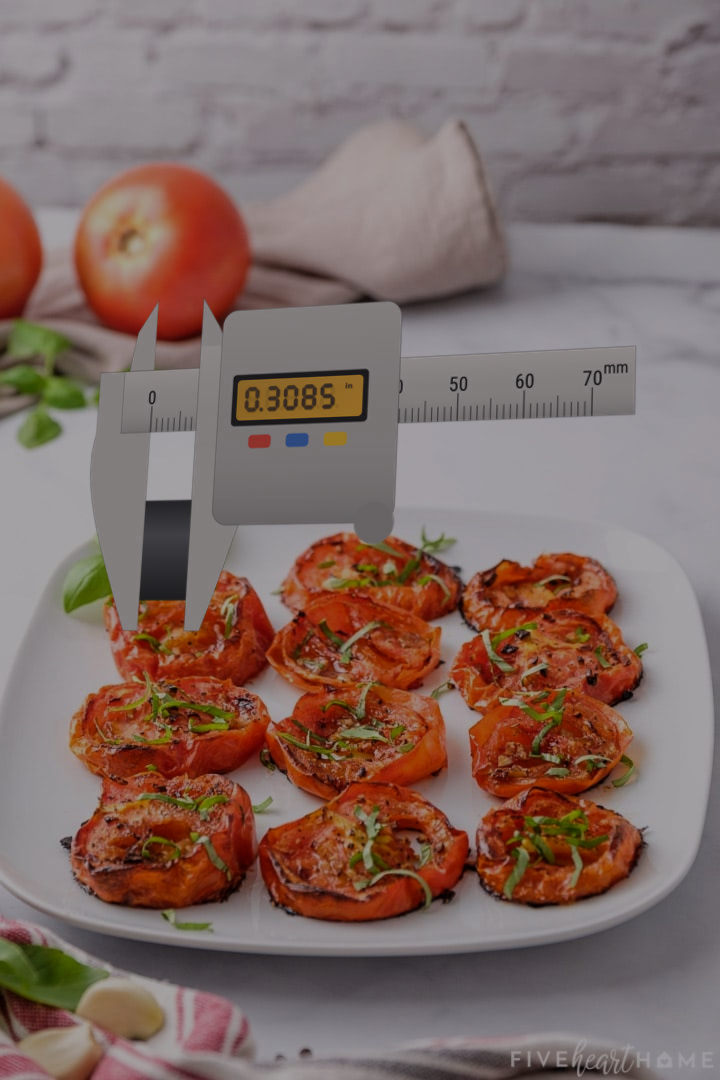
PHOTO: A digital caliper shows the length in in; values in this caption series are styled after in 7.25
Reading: in 0.3085
